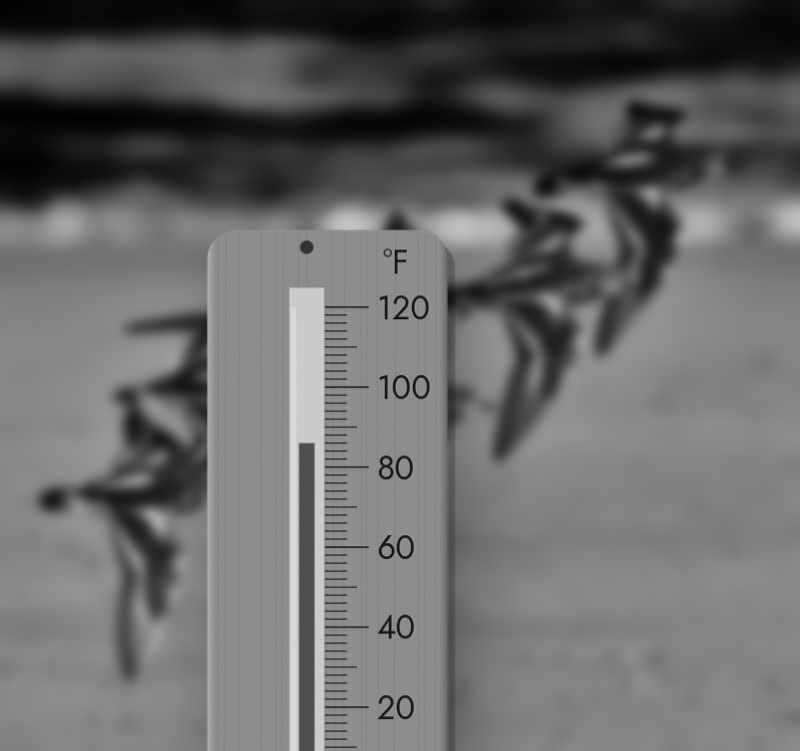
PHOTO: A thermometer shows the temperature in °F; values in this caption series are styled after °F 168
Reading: °F 86
